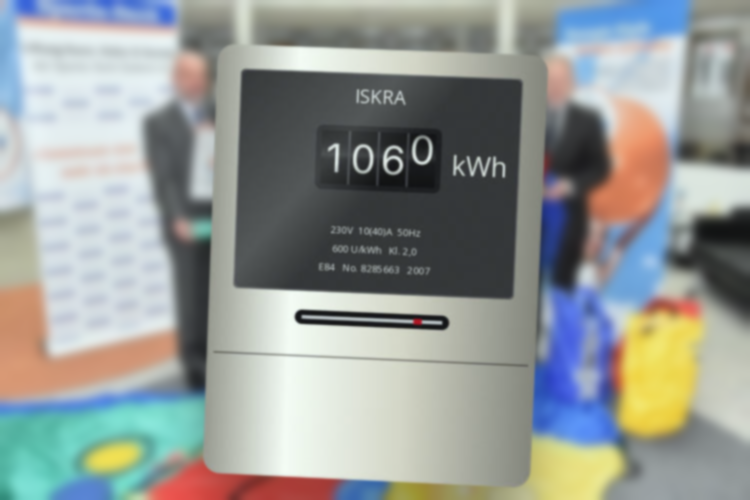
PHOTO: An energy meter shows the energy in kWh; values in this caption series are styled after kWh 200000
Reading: kWh 1060
